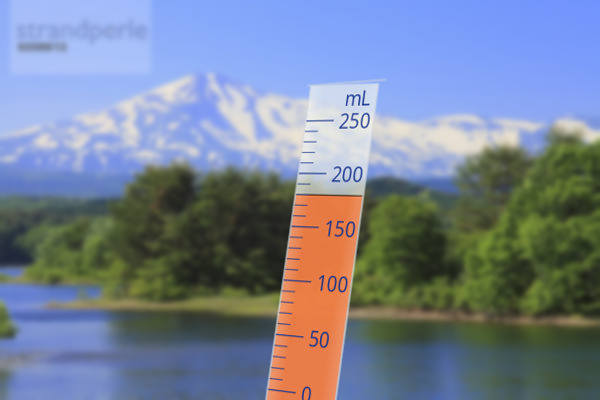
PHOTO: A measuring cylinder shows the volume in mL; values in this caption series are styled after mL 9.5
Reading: mL 180
